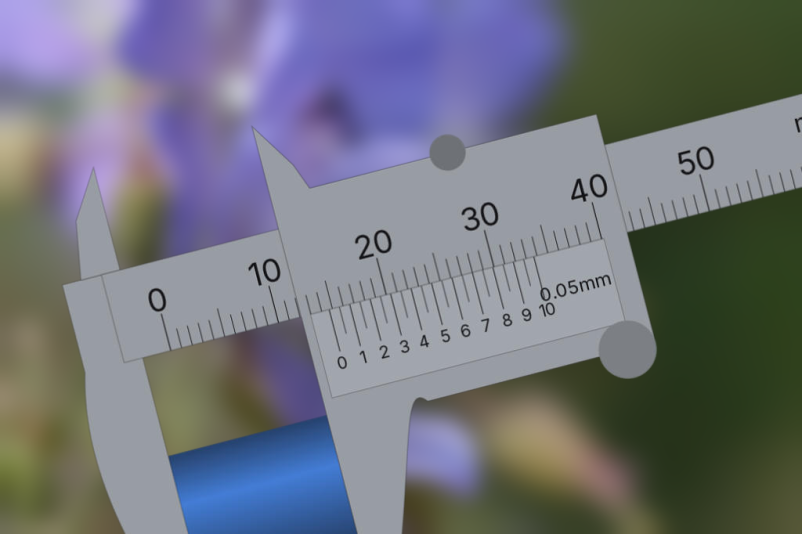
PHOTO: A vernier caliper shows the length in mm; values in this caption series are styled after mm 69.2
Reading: mm 14.7
